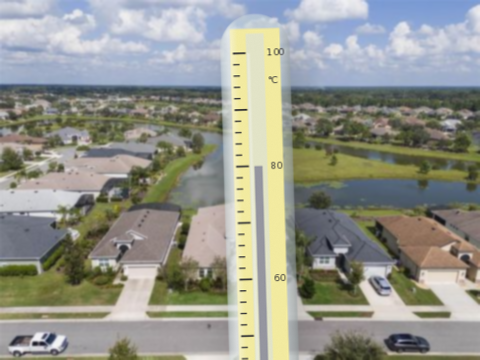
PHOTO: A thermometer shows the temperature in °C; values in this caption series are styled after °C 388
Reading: °C 80
